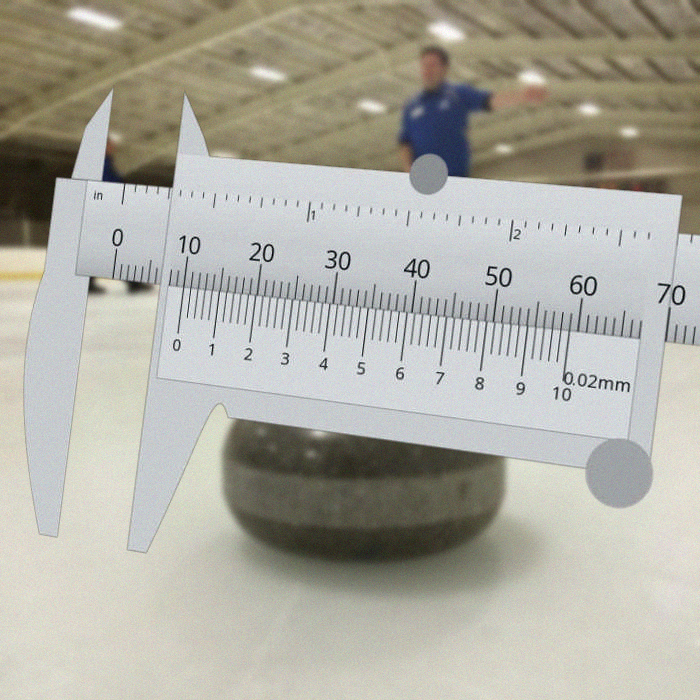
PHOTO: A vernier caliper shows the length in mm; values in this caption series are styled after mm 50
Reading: mm 10.0
